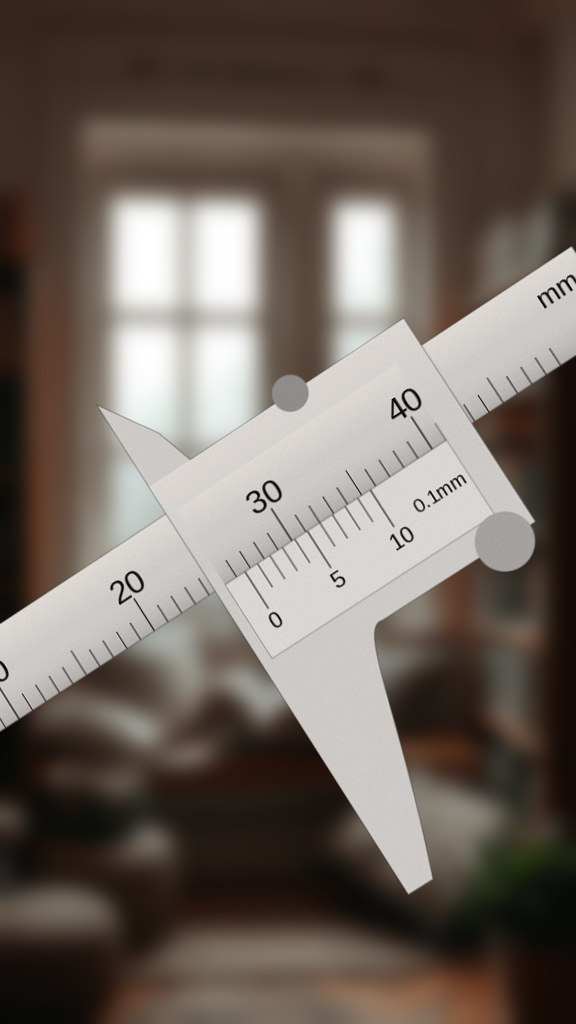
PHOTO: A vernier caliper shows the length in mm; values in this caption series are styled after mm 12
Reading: mm 26.6
